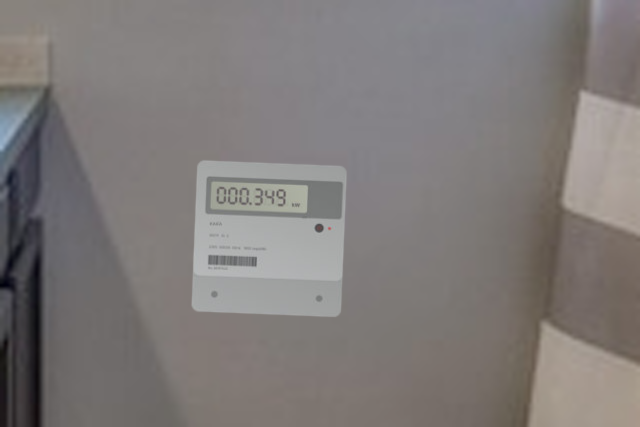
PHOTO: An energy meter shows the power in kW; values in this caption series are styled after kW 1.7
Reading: kW 0.349
